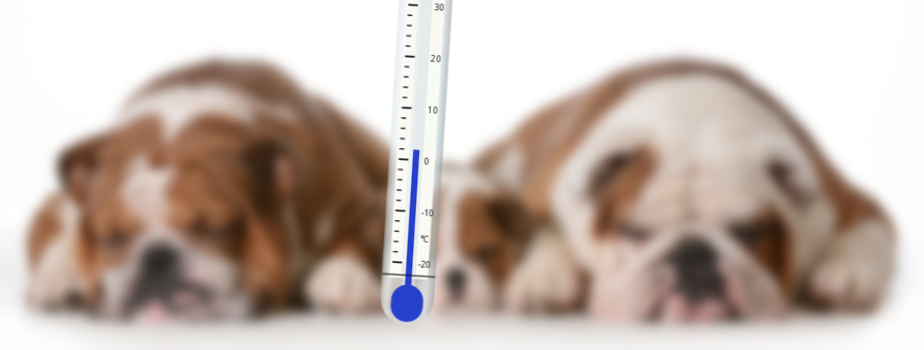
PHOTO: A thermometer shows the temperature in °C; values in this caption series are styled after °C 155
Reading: °C 2
